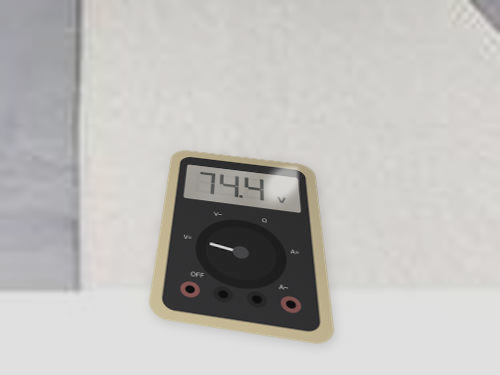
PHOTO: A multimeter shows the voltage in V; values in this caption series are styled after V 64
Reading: V 74.4
